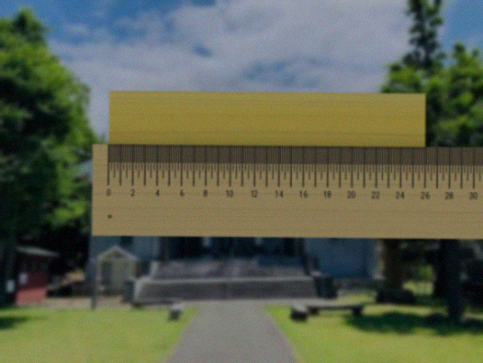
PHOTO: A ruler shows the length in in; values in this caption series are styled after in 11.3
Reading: in 26
